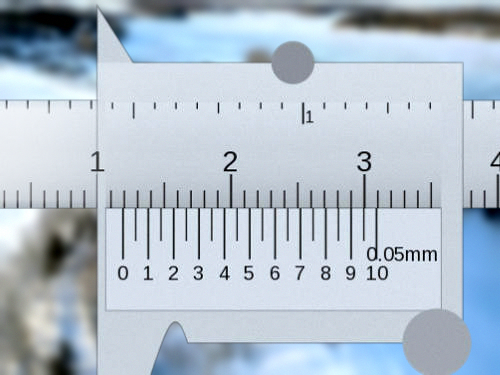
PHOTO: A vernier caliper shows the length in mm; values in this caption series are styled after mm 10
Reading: mm 11.9
